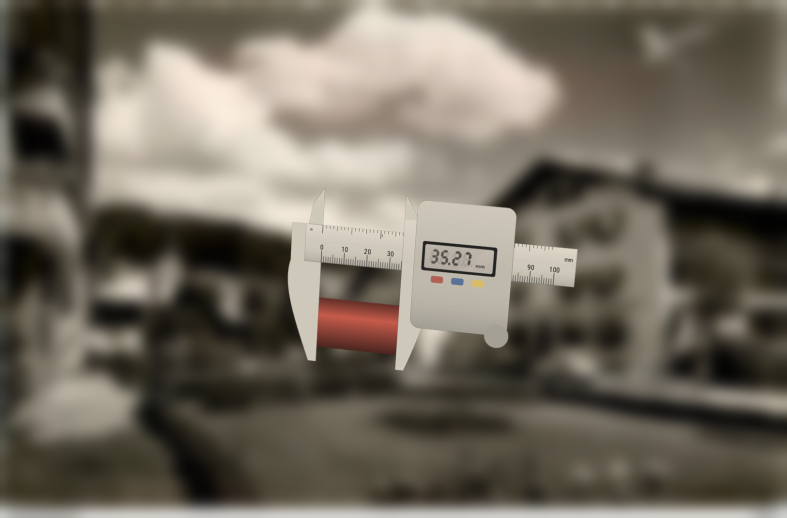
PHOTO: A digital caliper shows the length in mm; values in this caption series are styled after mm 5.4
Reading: mm 35.27
